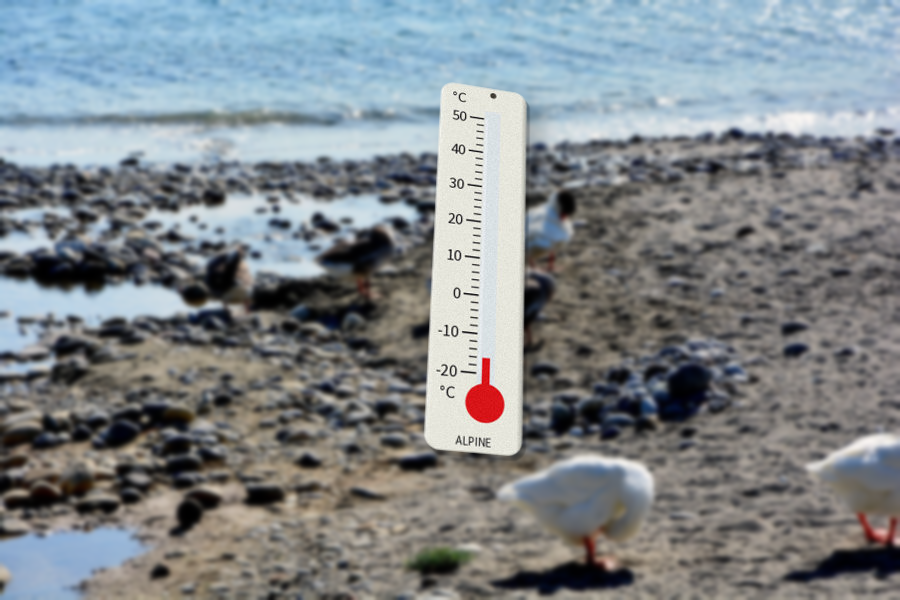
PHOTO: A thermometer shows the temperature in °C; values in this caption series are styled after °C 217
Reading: °C -16
